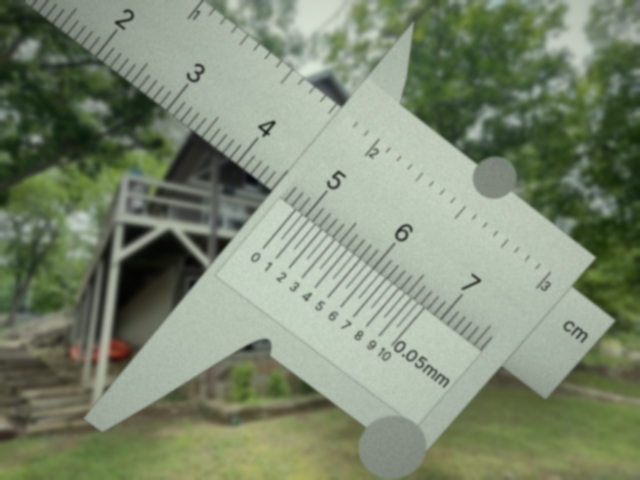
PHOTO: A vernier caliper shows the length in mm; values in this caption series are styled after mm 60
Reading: mm 48.6
